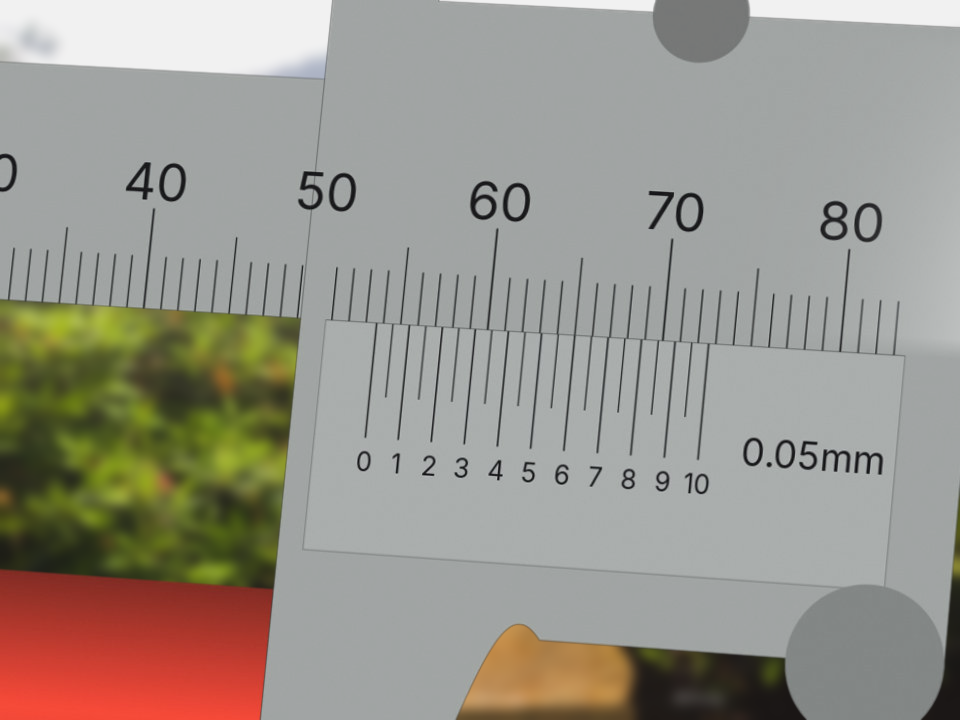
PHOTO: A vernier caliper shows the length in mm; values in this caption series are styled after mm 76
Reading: mm 53.6
